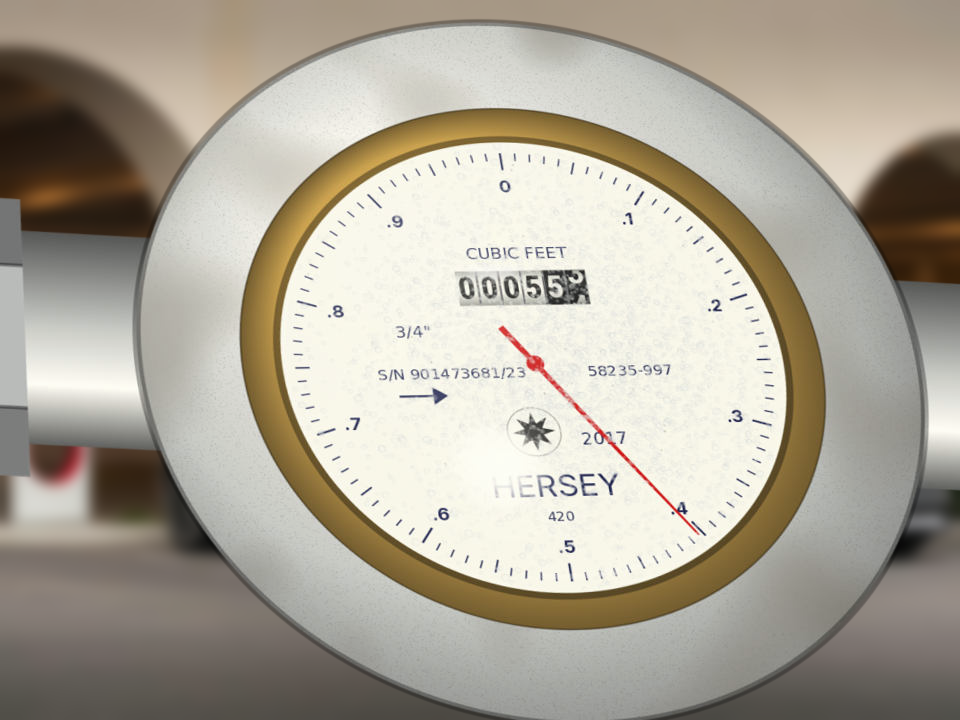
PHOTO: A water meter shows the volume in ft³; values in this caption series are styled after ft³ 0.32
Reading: ft³ 553.40
